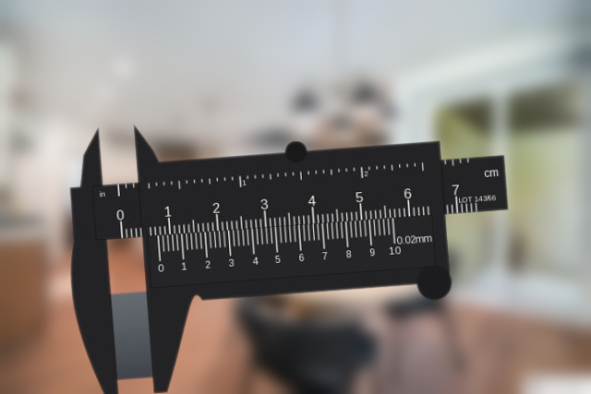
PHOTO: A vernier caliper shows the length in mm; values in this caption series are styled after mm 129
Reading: mm 7.5
